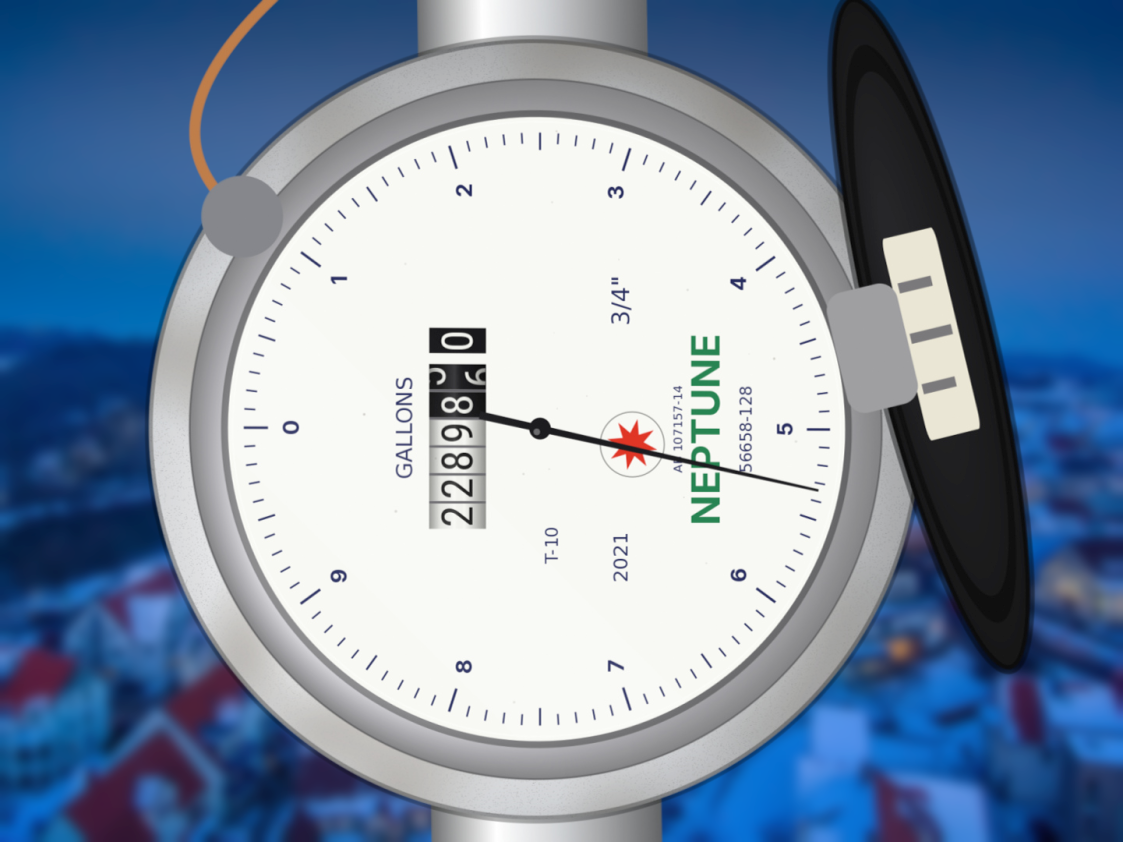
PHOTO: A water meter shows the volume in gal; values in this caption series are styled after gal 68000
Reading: gal 2289855.3
